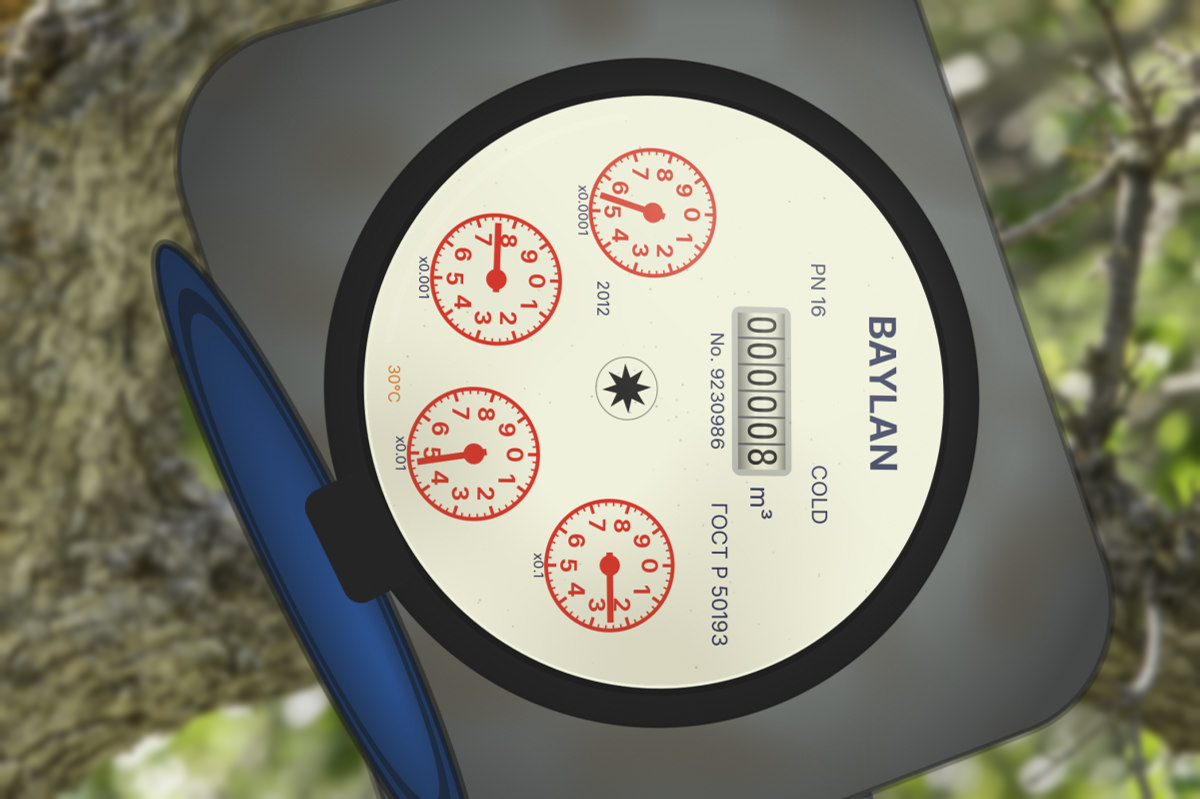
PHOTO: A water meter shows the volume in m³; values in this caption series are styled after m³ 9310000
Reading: m³ 8.2475
